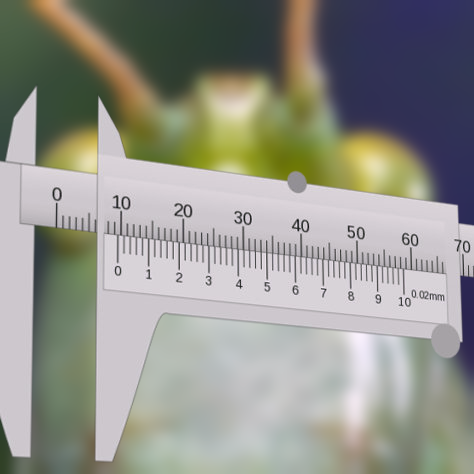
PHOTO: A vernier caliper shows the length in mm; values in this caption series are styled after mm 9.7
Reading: mm 9.5
